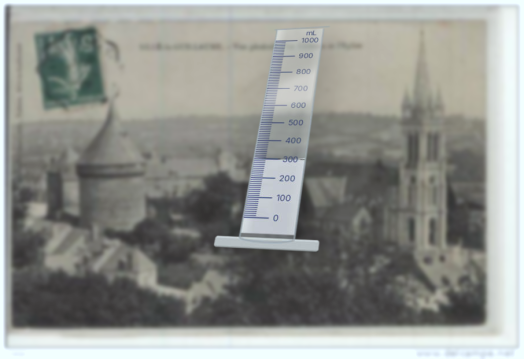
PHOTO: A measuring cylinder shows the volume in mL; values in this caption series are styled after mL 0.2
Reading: mL 300
